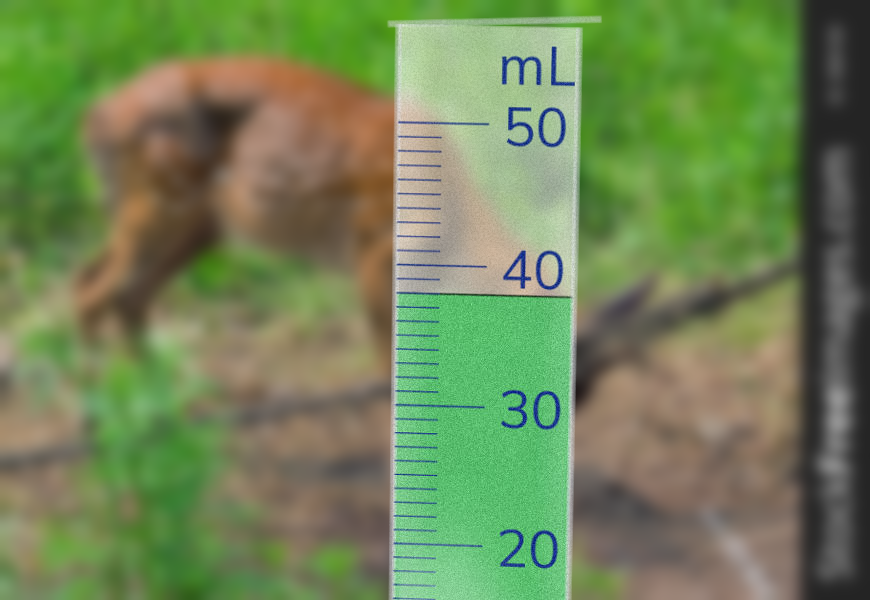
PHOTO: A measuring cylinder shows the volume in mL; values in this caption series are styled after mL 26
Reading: mL 38
